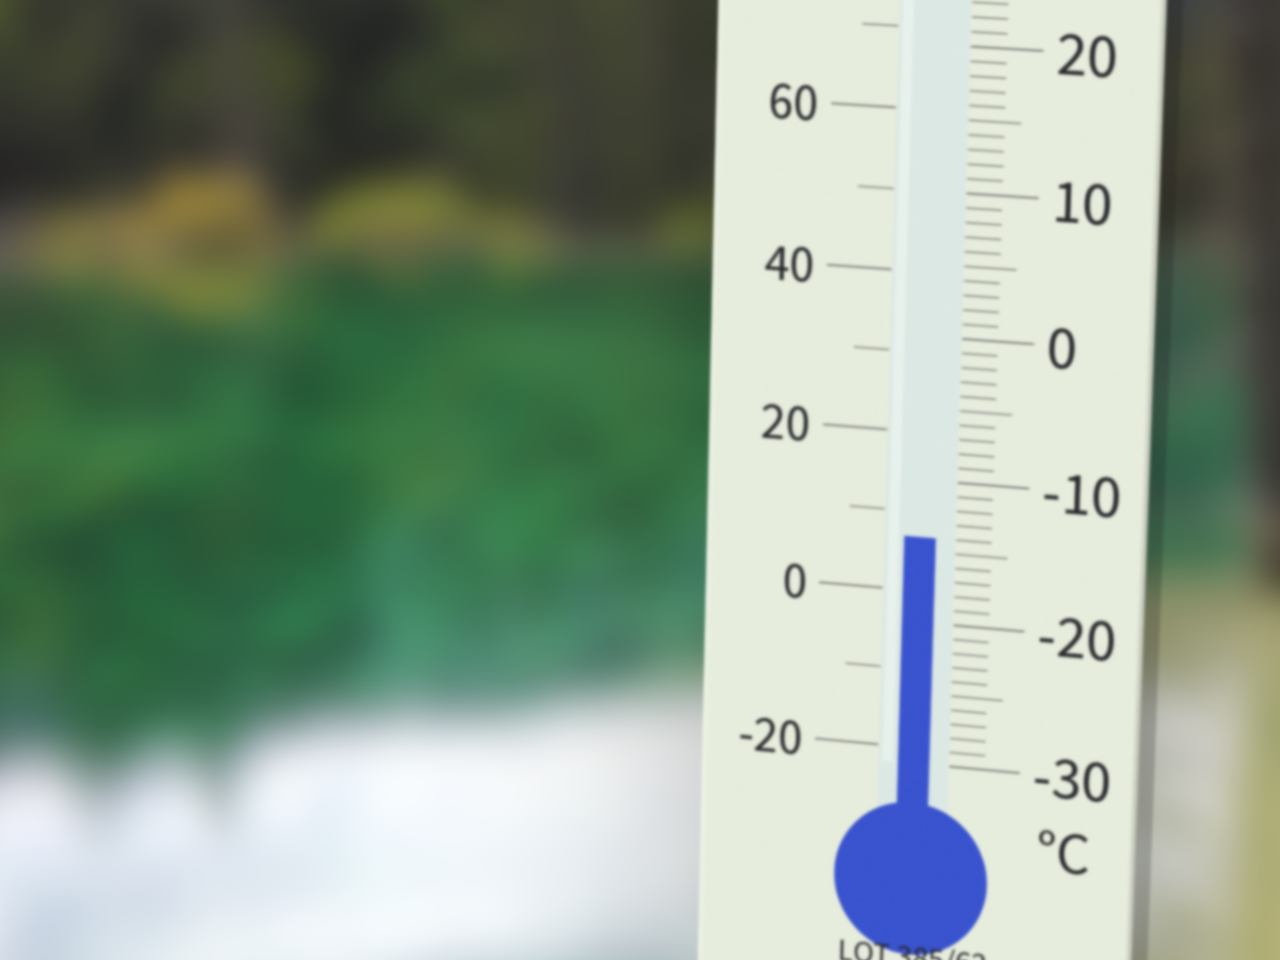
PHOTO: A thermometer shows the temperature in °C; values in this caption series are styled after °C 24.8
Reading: °C -14
